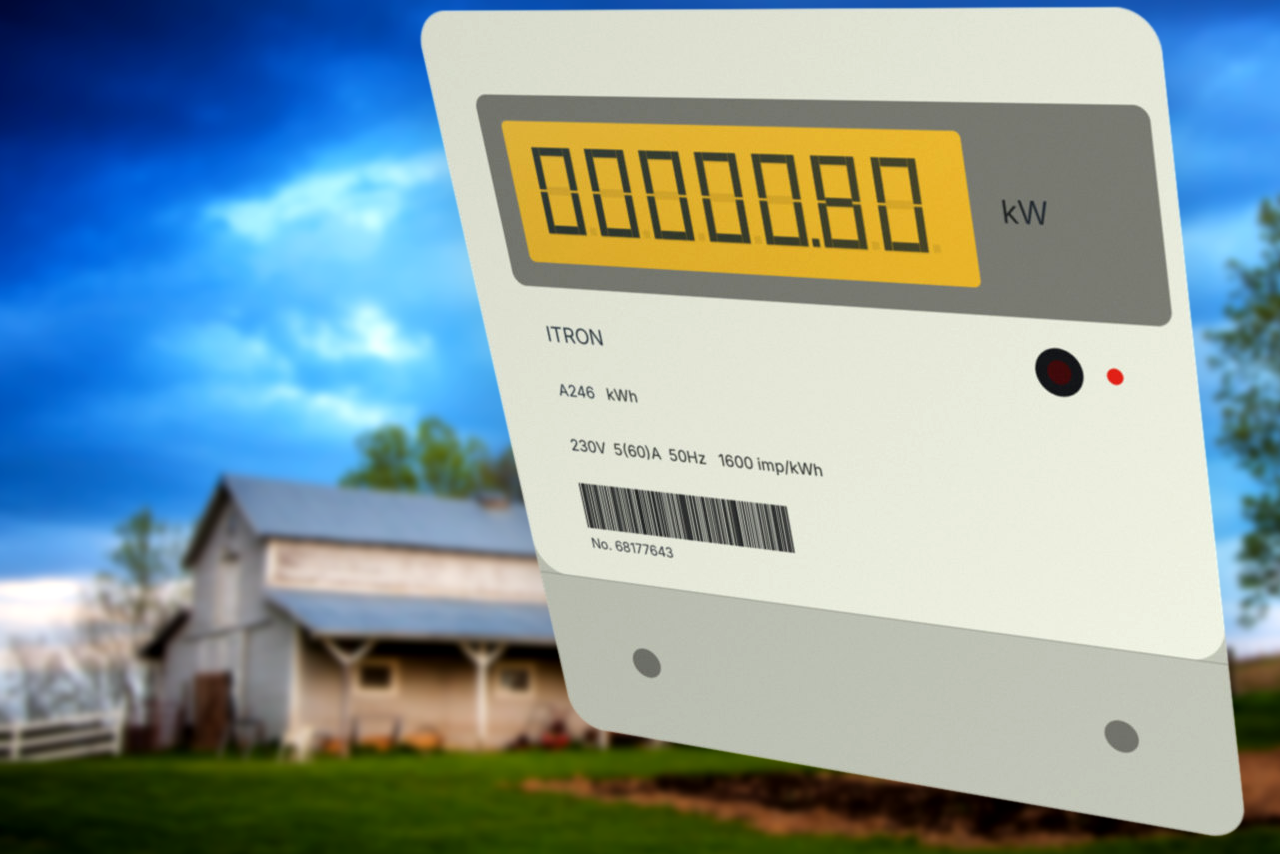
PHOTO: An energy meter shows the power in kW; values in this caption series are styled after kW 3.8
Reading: kW 0.80
